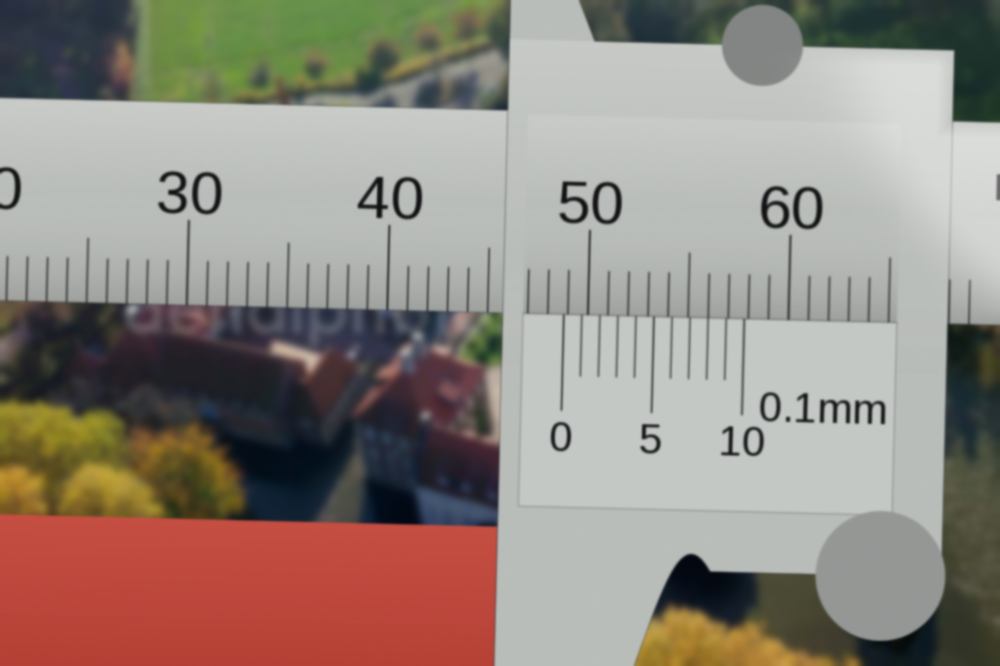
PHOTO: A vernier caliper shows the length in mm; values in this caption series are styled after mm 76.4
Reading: mm 48.8
